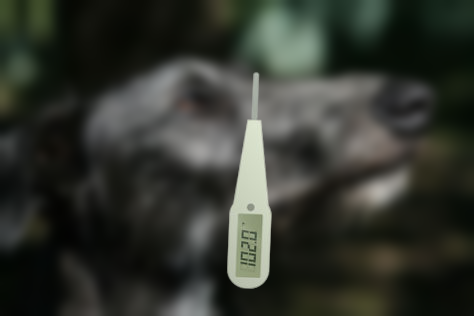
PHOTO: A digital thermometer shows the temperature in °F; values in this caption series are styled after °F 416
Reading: °F 102.0
